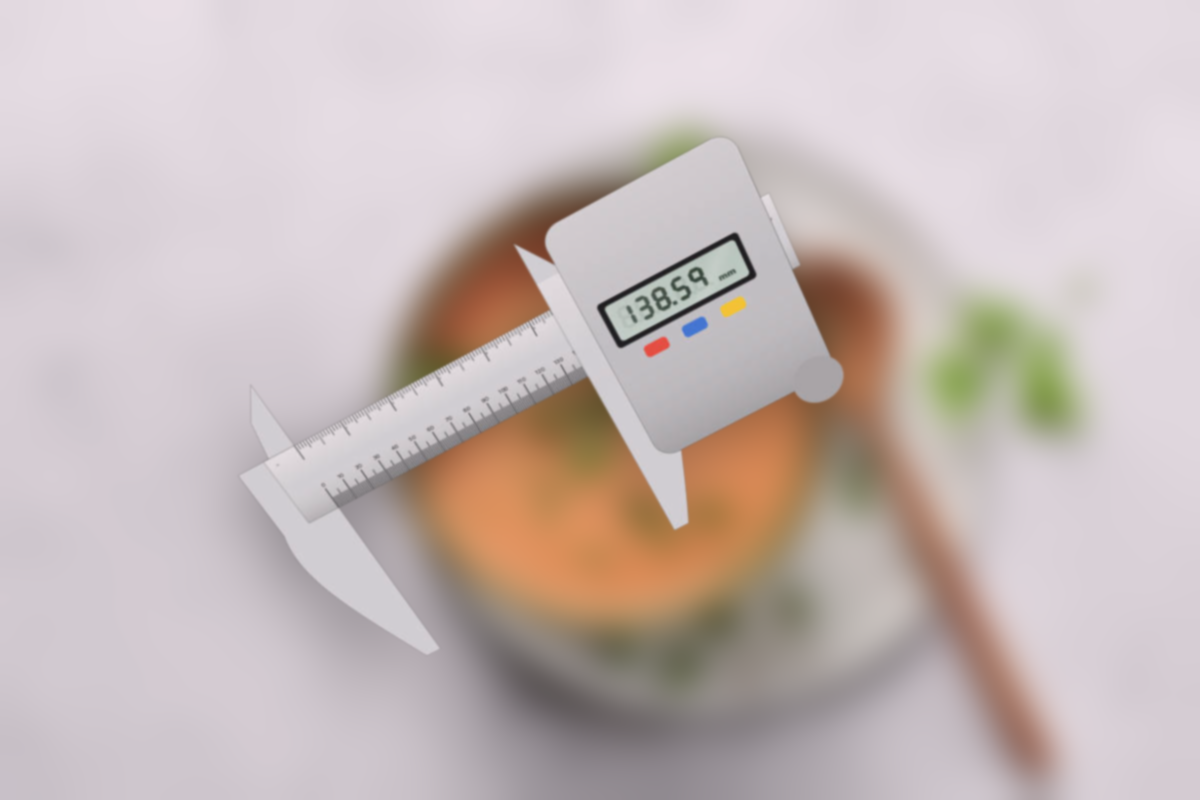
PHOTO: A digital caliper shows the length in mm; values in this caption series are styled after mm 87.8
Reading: mm 138.59
